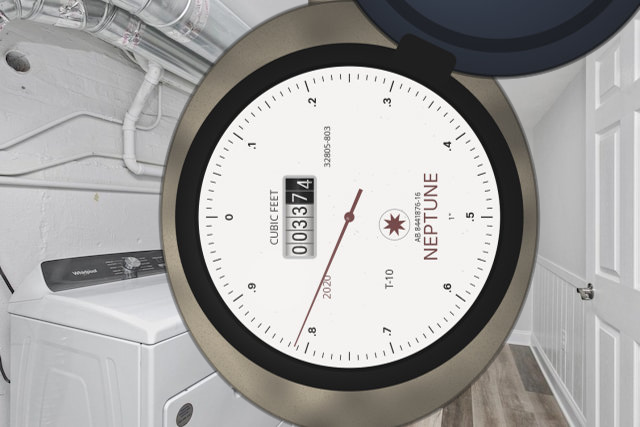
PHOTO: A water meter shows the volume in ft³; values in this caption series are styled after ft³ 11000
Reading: ft³ 3373.81
